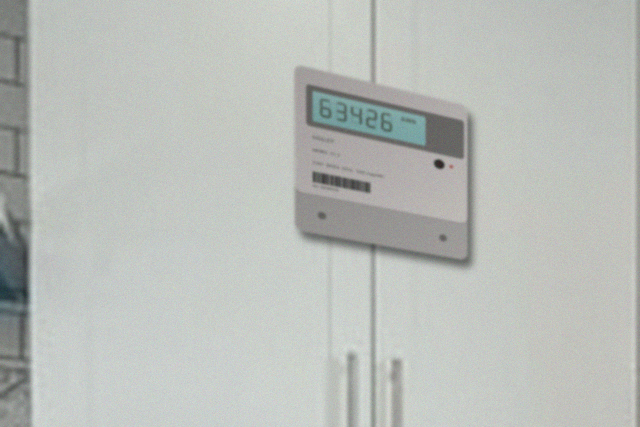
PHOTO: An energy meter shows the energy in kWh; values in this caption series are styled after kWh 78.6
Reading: kWh 63426
